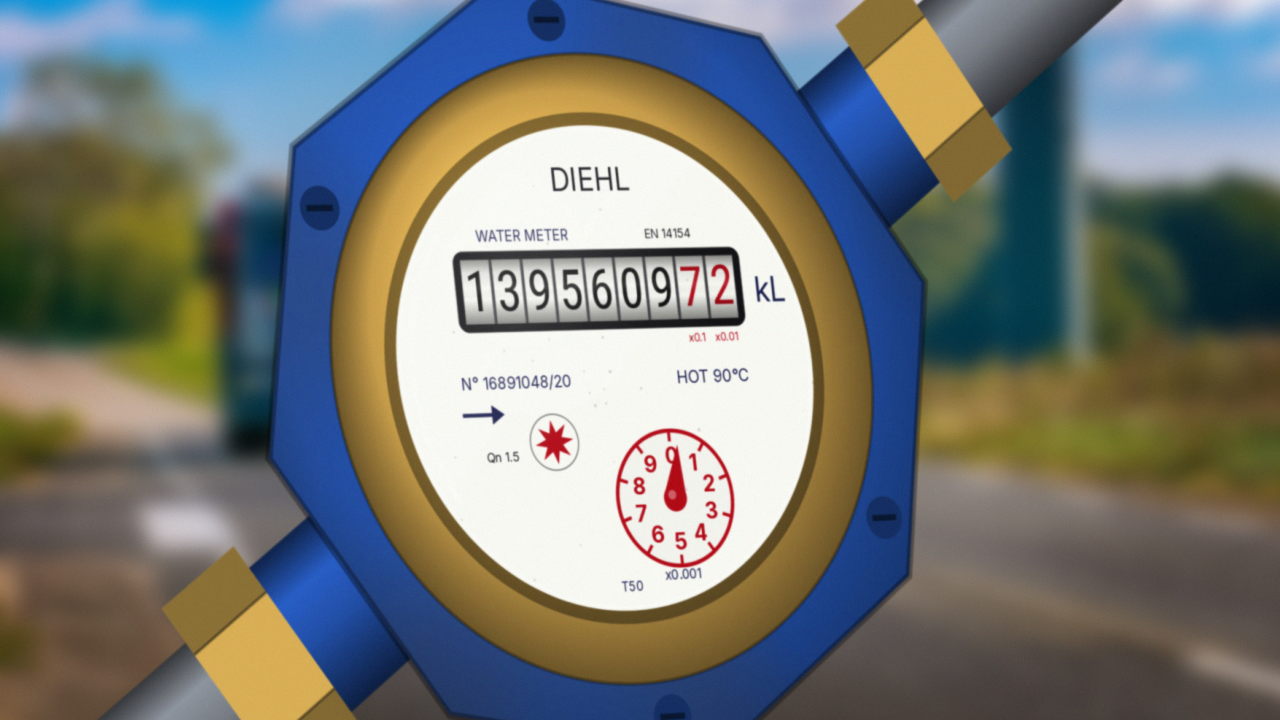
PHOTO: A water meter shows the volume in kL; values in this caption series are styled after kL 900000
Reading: kL 1395609.720
